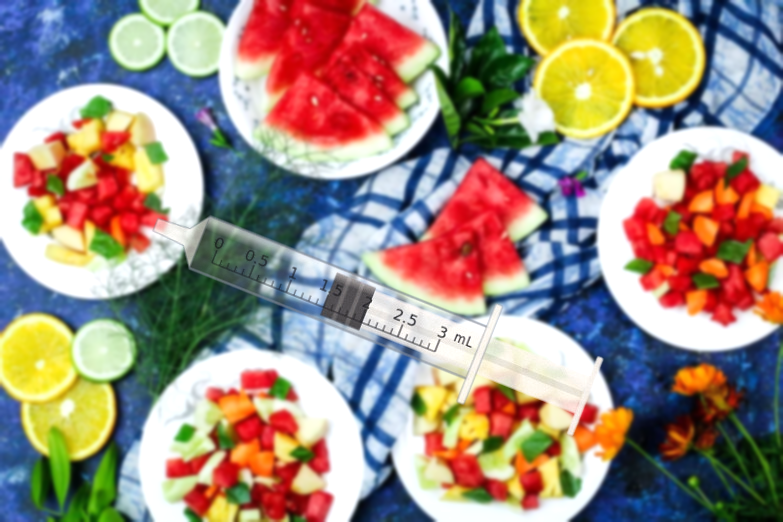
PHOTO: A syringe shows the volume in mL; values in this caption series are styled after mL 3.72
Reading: mL 1.5
